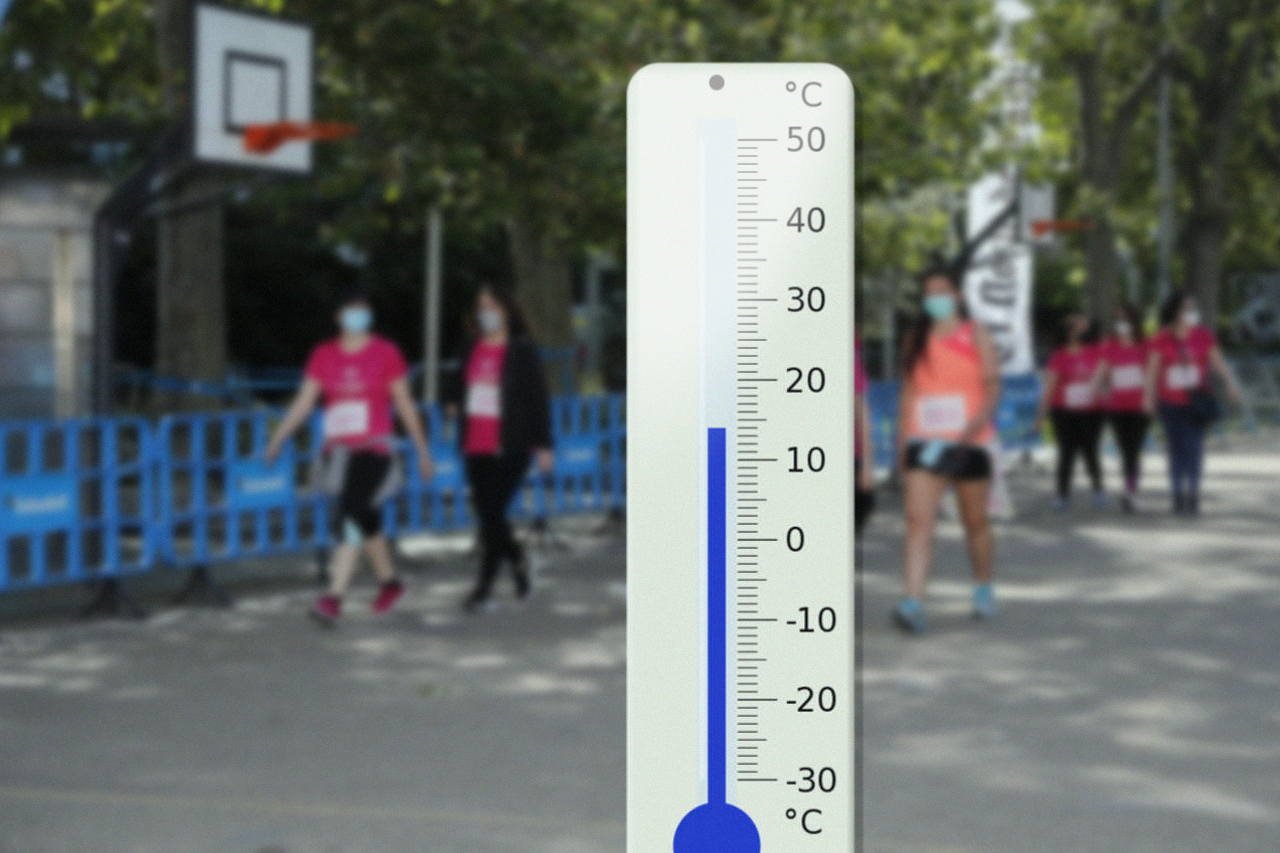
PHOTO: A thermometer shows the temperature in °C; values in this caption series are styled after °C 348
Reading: °C 14
